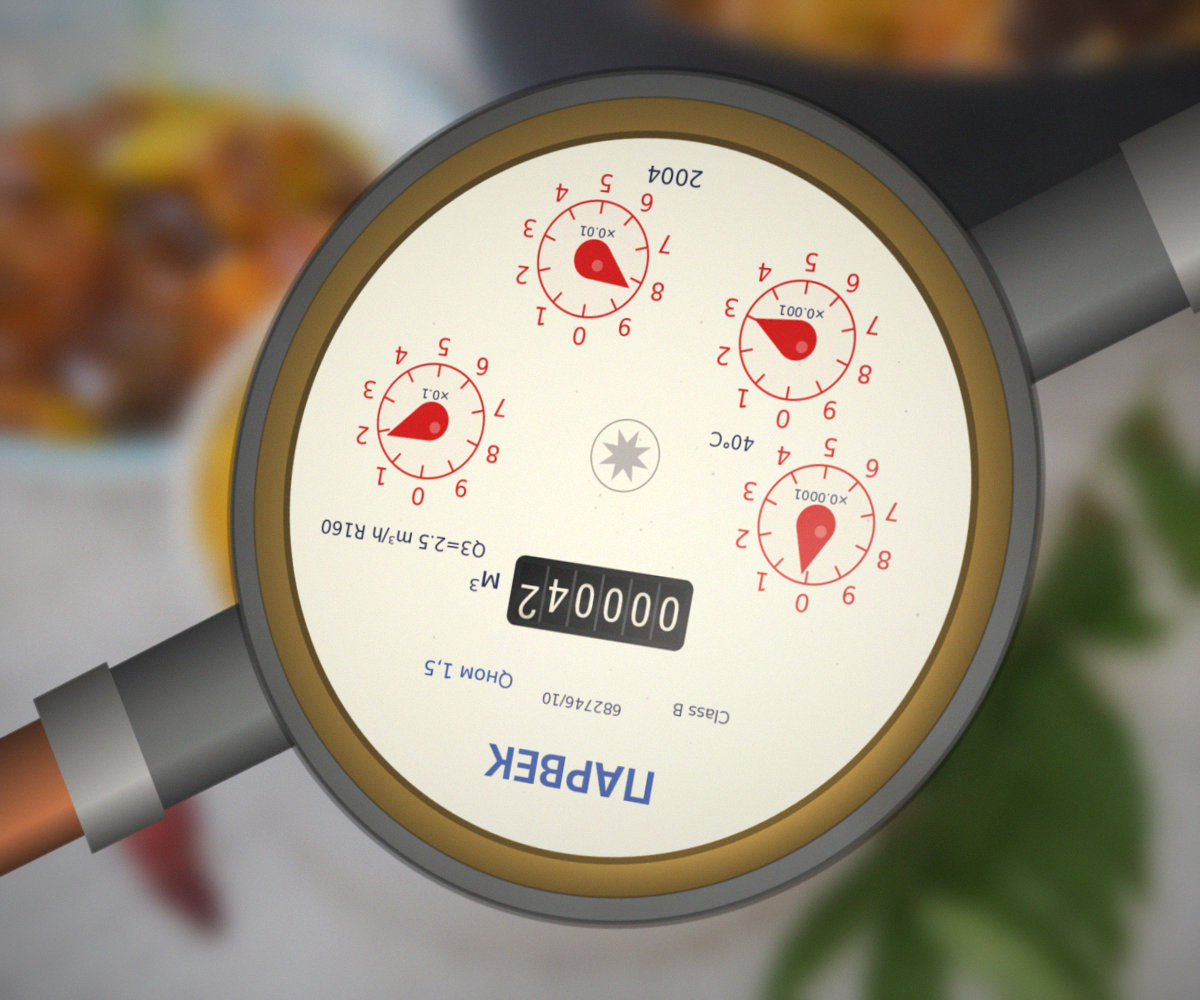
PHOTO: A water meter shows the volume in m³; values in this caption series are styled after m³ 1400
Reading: m³ 42.1830
